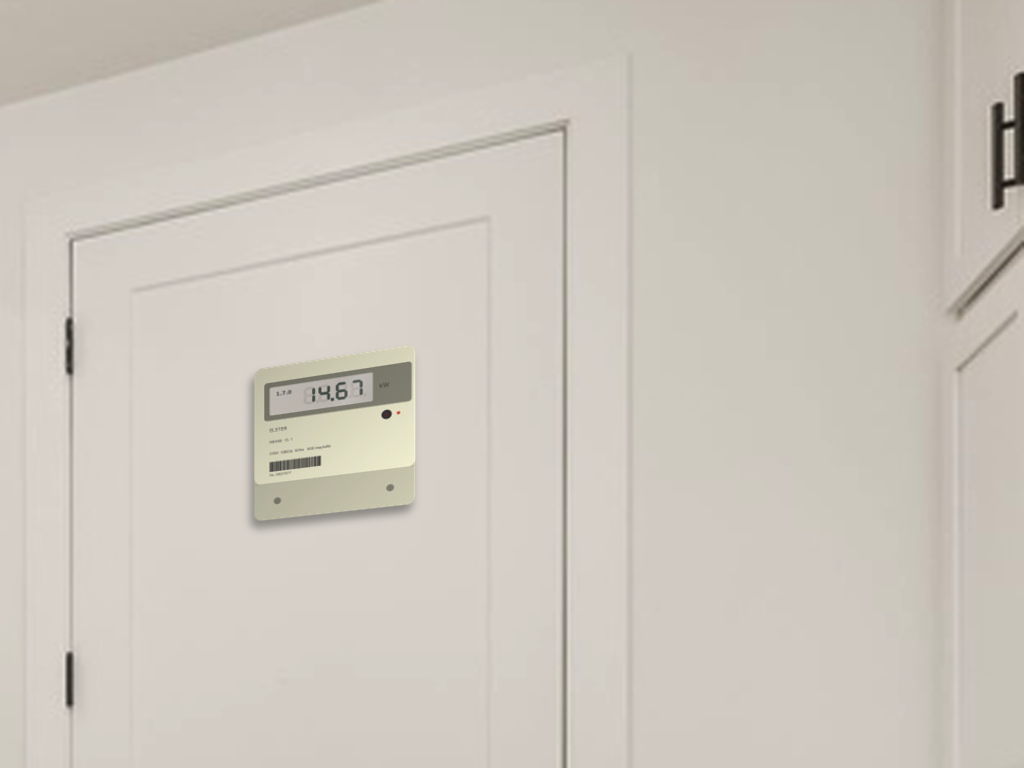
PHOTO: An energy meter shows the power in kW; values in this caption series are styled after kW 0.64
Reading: kW 14.67
